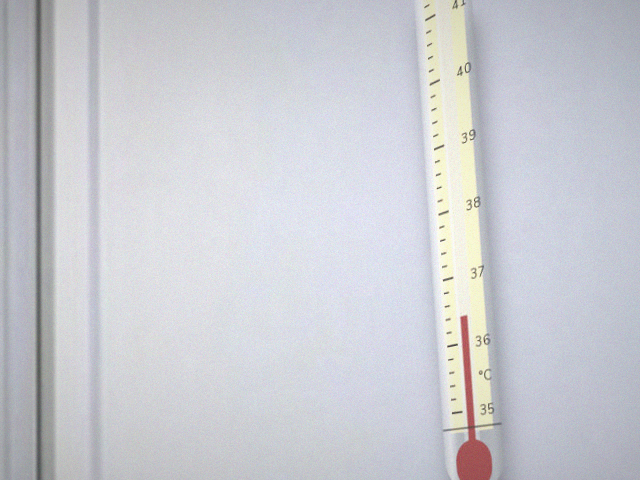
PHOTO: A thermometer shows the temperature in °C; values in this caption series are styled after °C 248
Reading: °C 36.4
